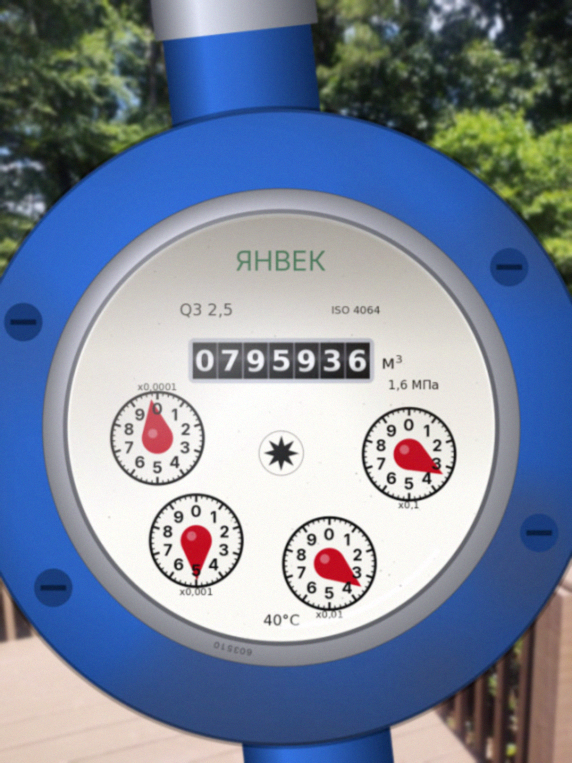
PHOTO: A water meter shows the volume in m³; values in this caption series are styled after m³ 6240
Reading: m³ 795936.3349
